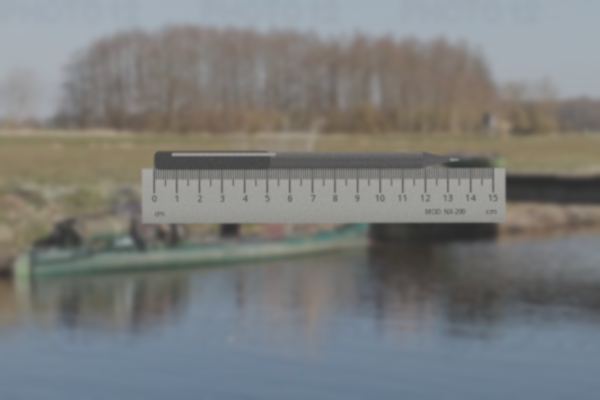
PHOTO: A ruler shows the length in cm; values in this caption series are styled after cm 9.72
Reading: cm 13.5
